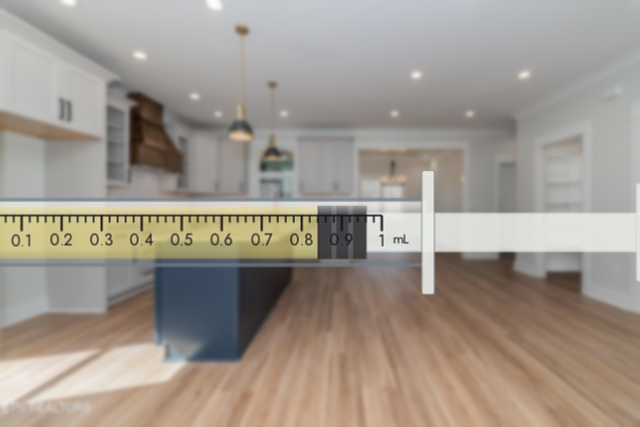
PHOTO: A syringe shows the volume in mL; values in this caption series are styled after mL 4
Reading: mL 0.84
